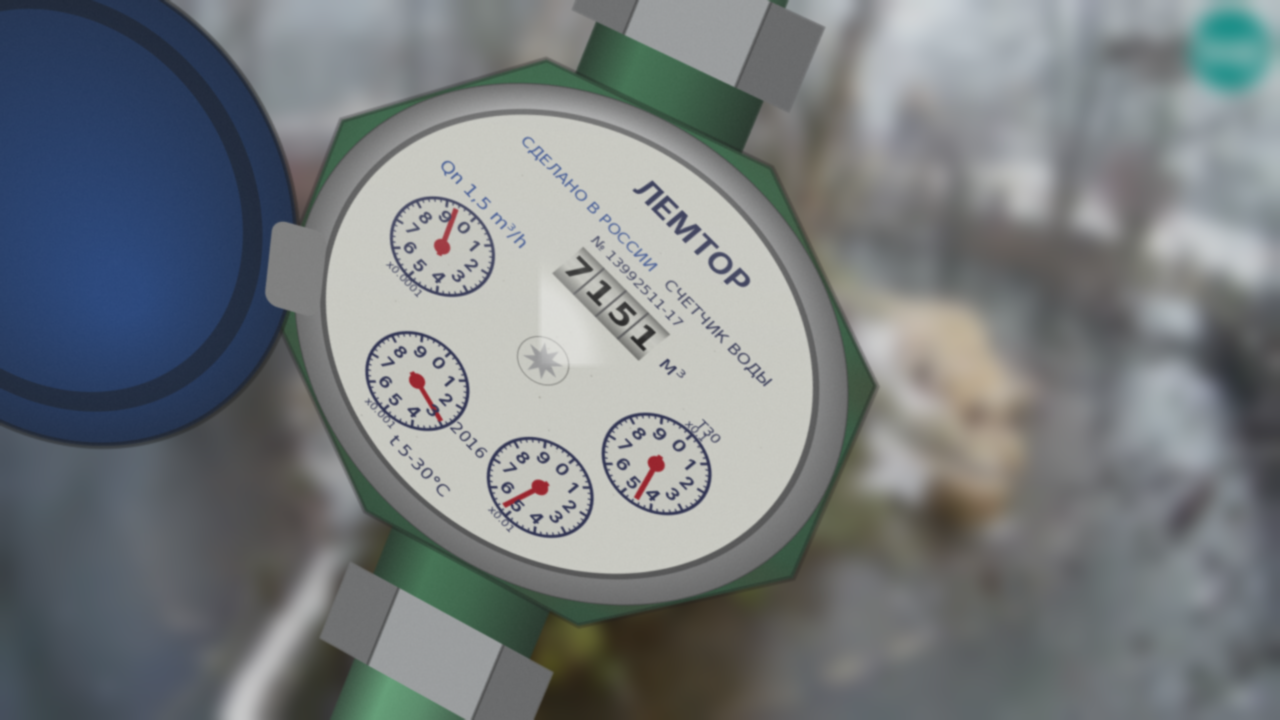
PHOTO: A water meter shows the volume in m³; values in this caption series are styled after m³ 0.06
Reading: m³ 7151.4529
